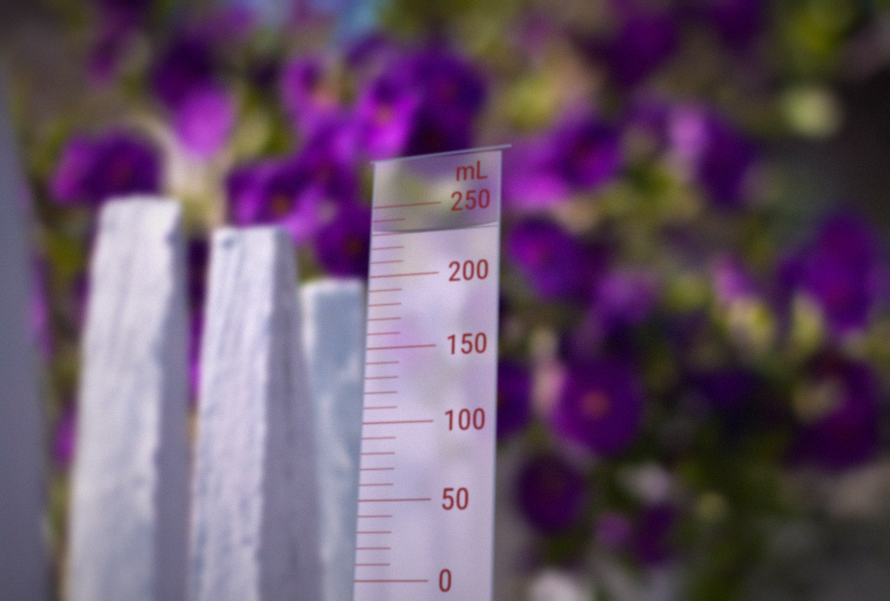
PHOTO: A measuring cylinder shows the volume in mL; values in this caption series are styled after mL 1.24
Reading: mL 230
